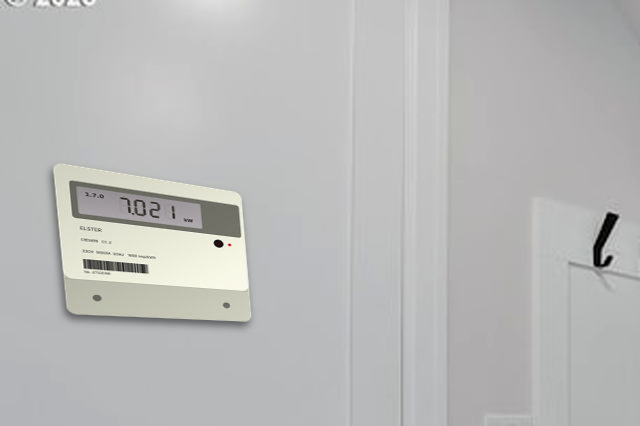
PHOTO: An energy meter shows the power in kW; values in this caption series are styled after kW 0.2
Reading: kW 7.021
